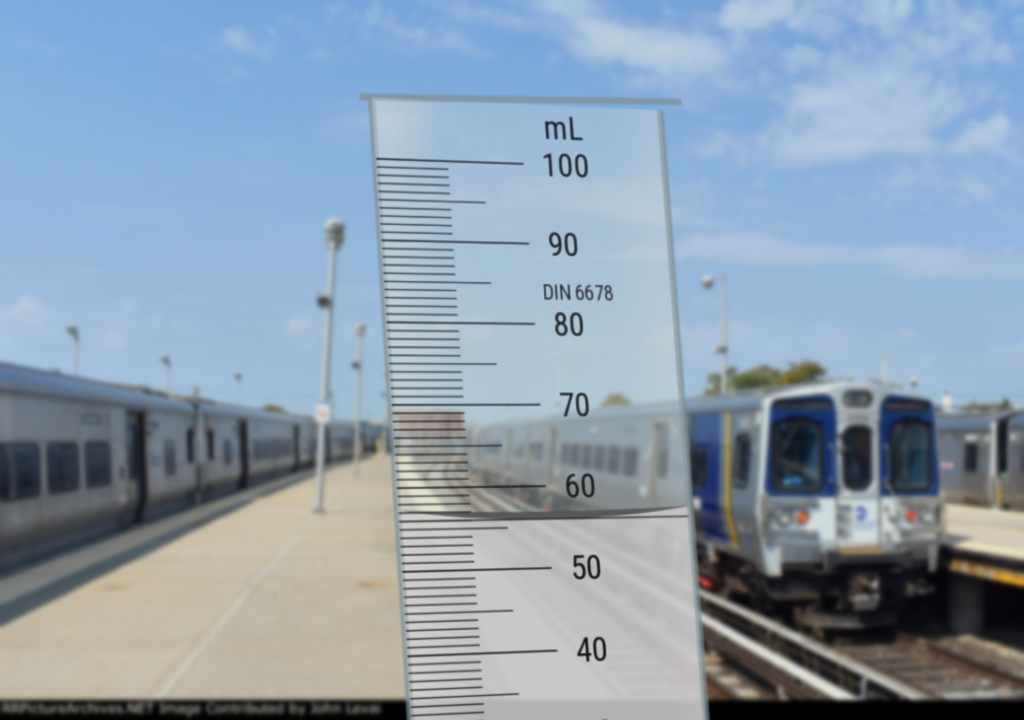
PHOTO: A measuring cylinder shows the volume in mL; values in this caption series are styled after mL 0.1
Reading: mL 56
